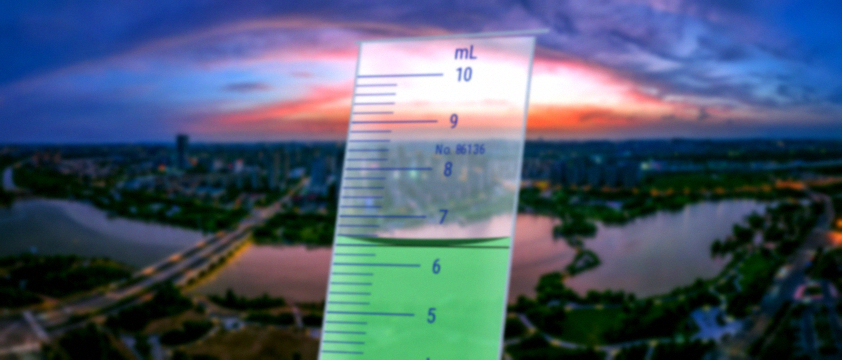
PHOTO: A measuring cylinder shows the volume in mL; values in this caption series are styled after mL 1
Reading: mL 6.4
